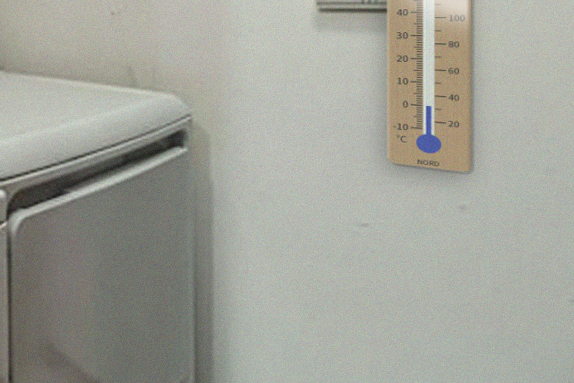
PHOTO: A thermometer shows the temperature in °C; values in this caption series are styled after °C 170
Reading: °C 0
